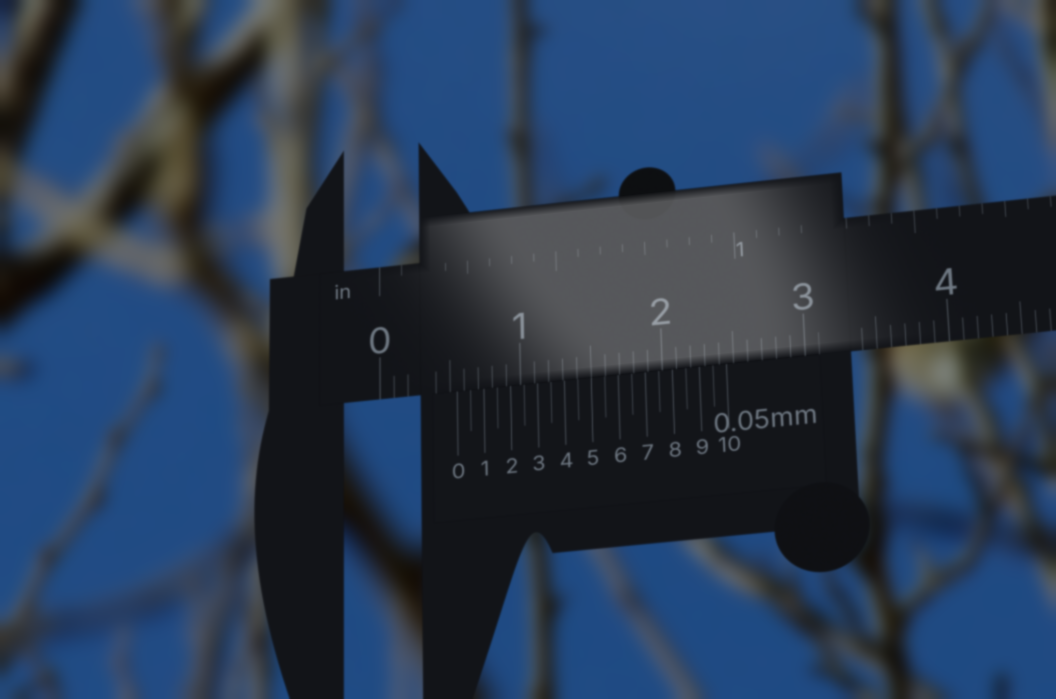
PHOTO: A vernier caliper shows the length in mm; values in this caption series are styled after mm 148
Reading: mm 5.5
